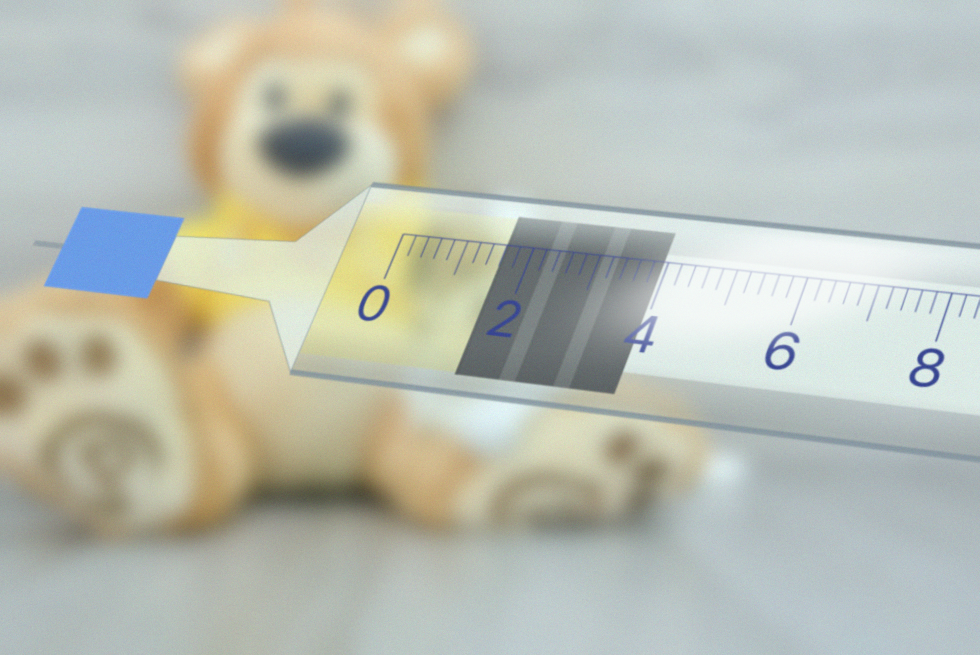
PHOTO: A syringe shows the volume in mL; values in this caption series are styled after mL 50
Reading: mL 1.6
